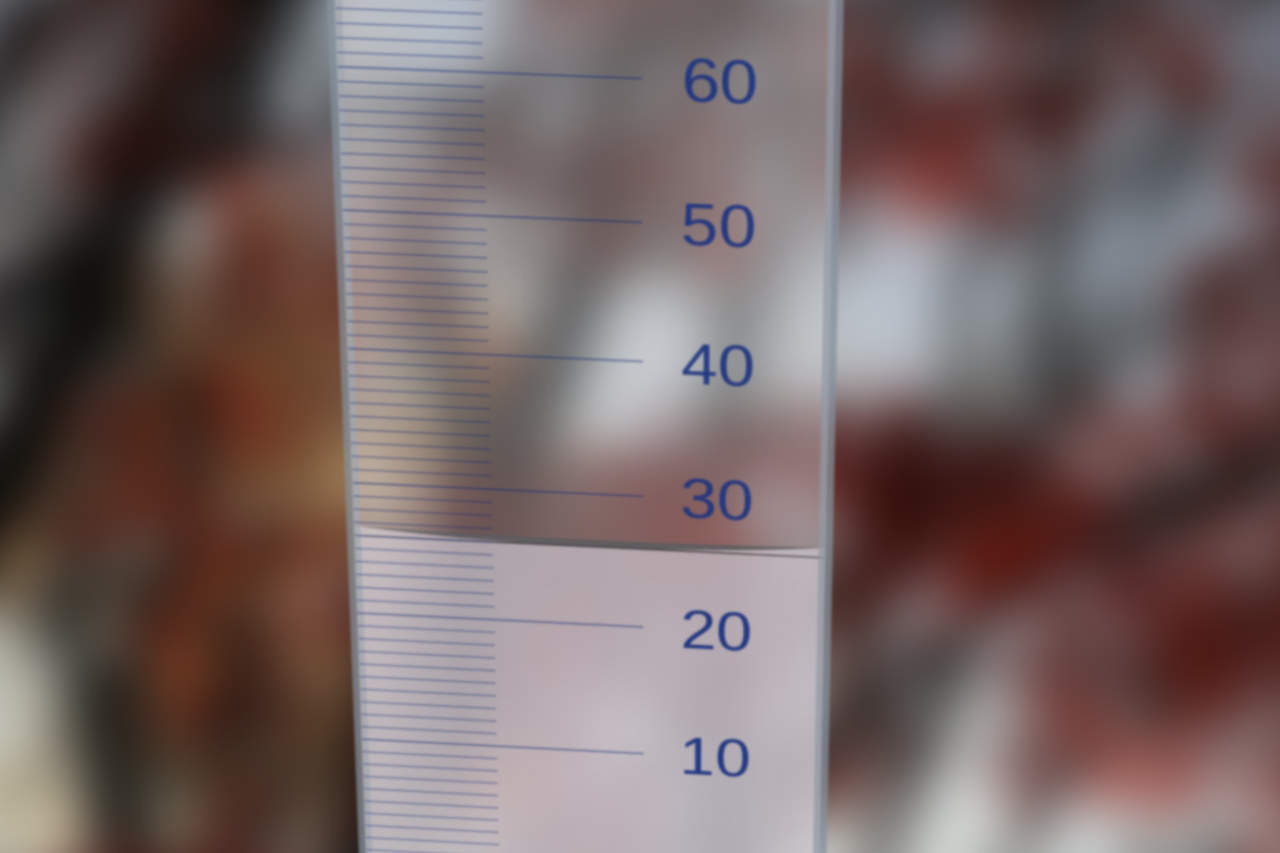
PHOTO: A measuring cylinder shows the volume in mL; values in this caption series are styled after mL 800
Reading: mL 26
